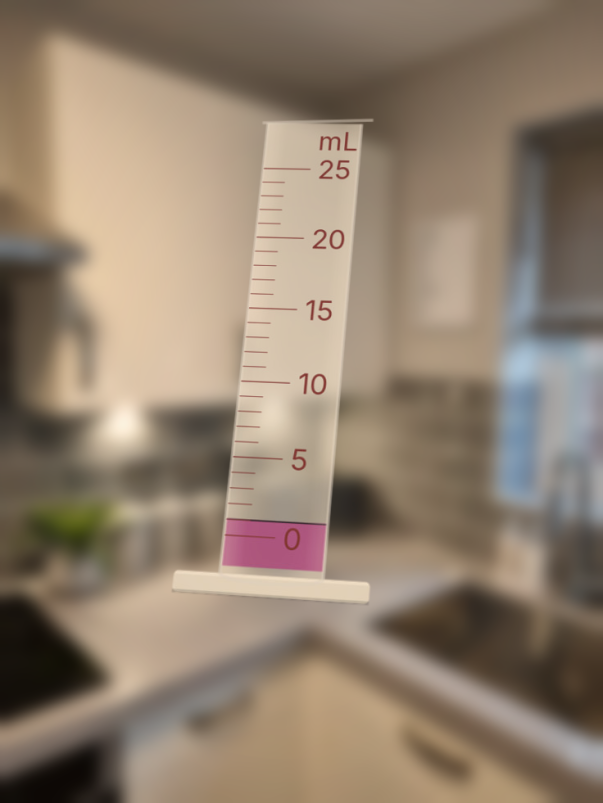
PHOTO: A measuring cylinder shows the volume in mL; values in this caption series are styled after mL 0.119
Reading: mL 1
